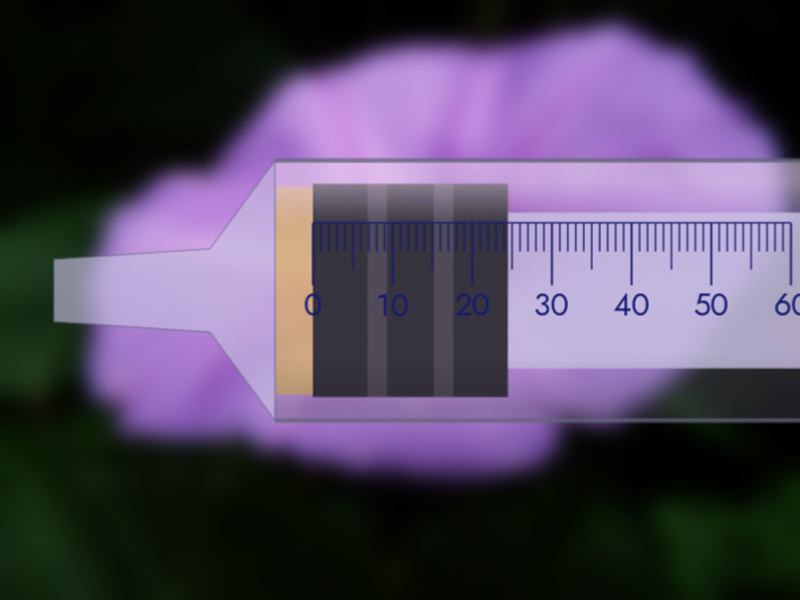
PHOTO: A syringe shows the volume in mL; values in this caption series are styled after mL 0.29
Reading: mL 0
